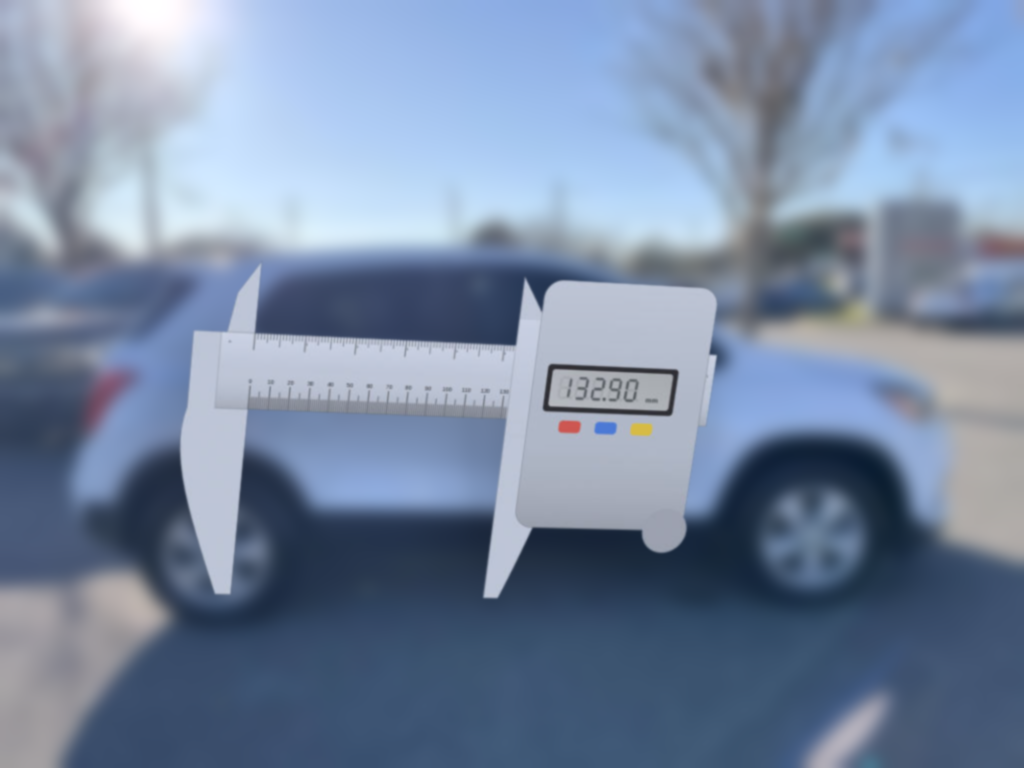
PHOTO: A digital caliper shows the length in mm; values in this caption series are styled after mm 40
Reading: mm 132.90
